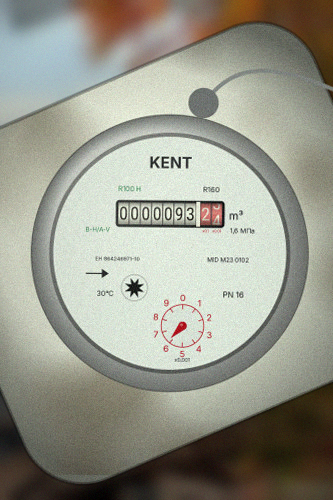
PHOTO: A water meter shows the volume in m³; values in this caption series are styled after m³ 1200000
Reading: m³ 93.236
